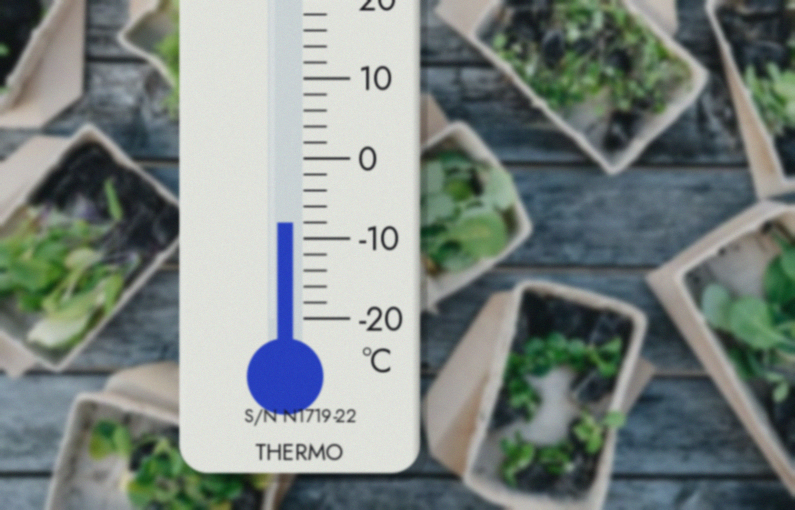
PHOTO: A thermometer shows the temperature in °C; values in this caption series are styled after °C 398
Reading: °C -8
